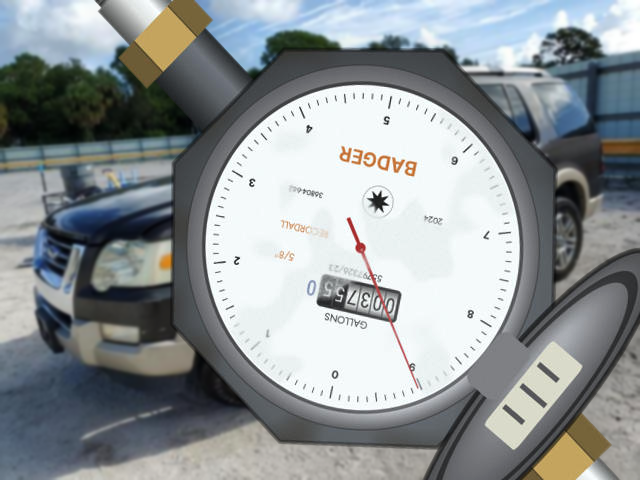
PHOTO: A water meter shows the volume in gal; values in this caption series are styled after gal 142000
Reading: gal 37549.0
